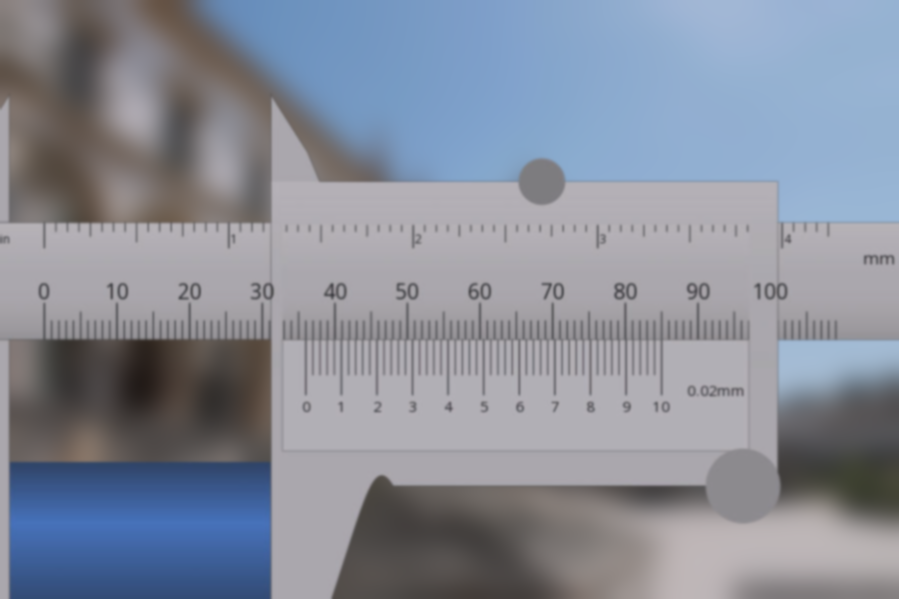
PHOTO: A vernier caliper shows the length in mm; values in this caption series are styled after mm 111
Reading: mm 36.0
